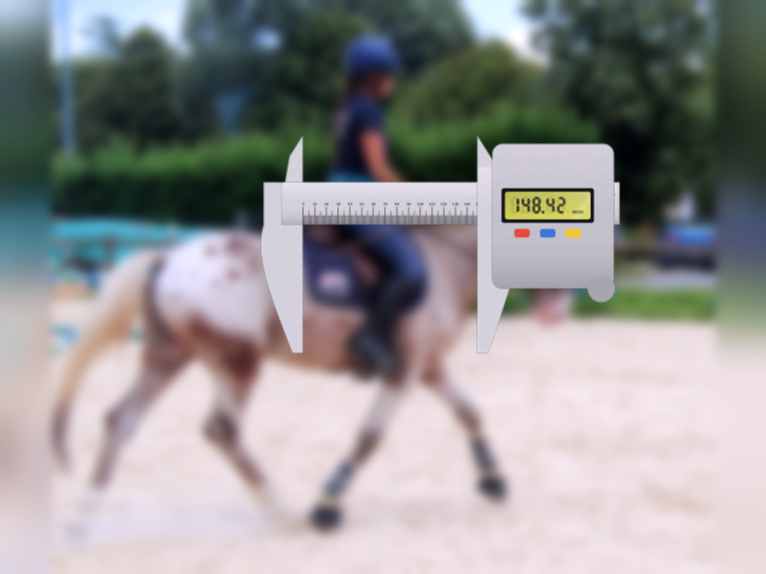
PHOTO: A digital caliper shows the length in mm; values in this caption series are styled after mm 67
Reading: mm 148.42
